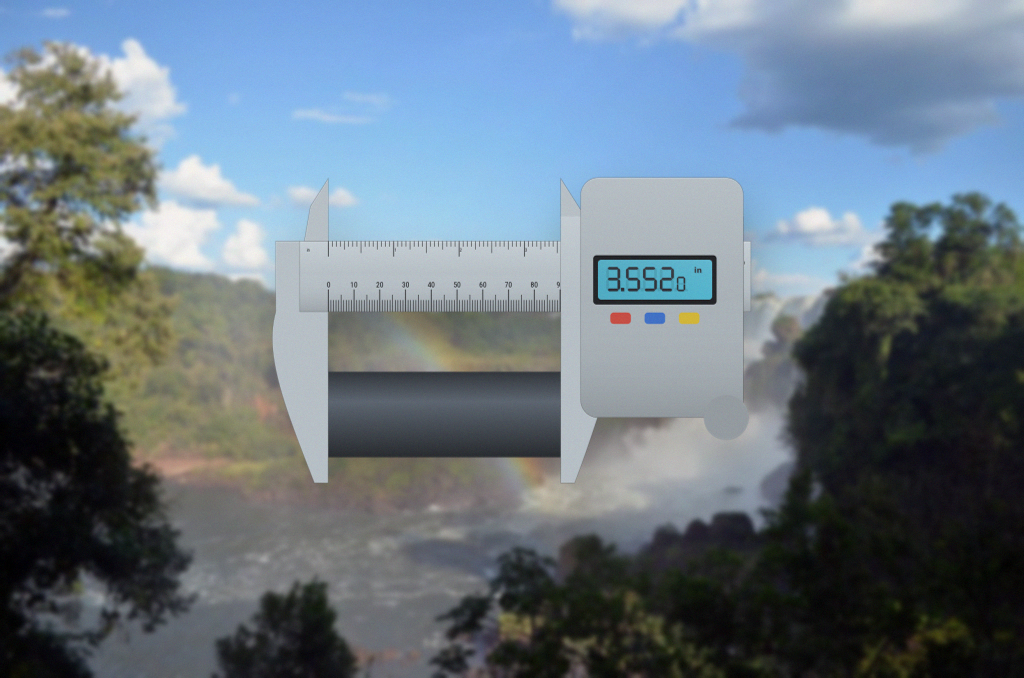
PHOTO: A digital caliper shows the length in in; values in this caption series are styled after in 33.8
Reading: in 3.5520
